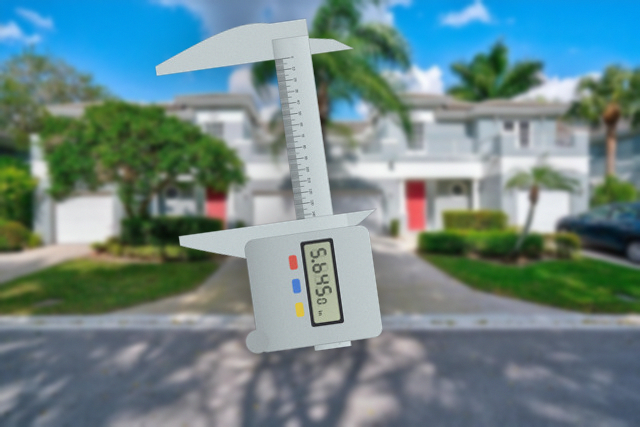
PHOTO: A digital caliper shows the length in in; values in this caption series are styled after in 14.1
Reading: in 5.6450
